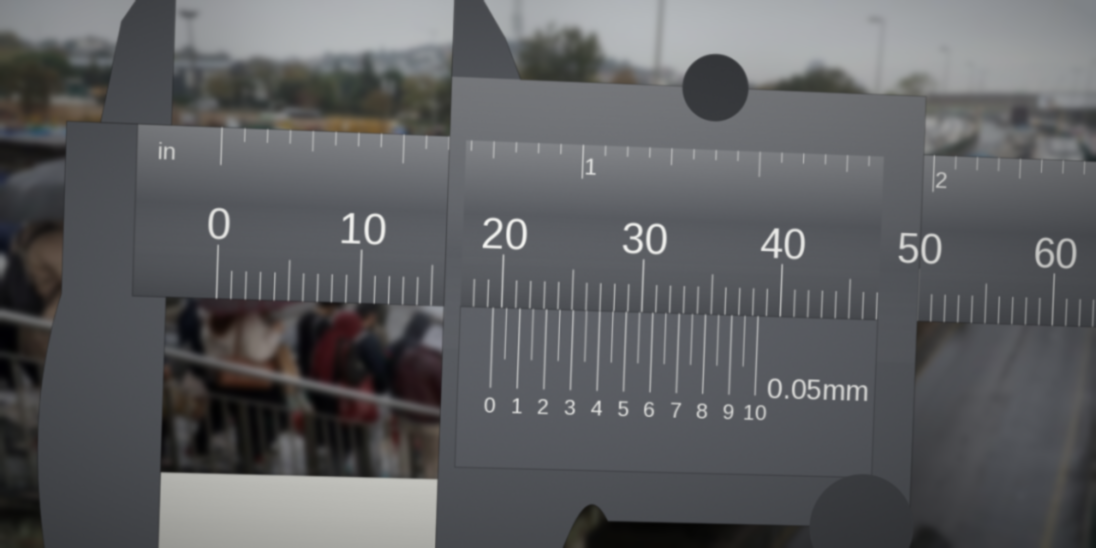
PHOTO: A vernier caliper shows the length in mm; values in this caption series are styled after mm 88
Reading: mm 19.4
